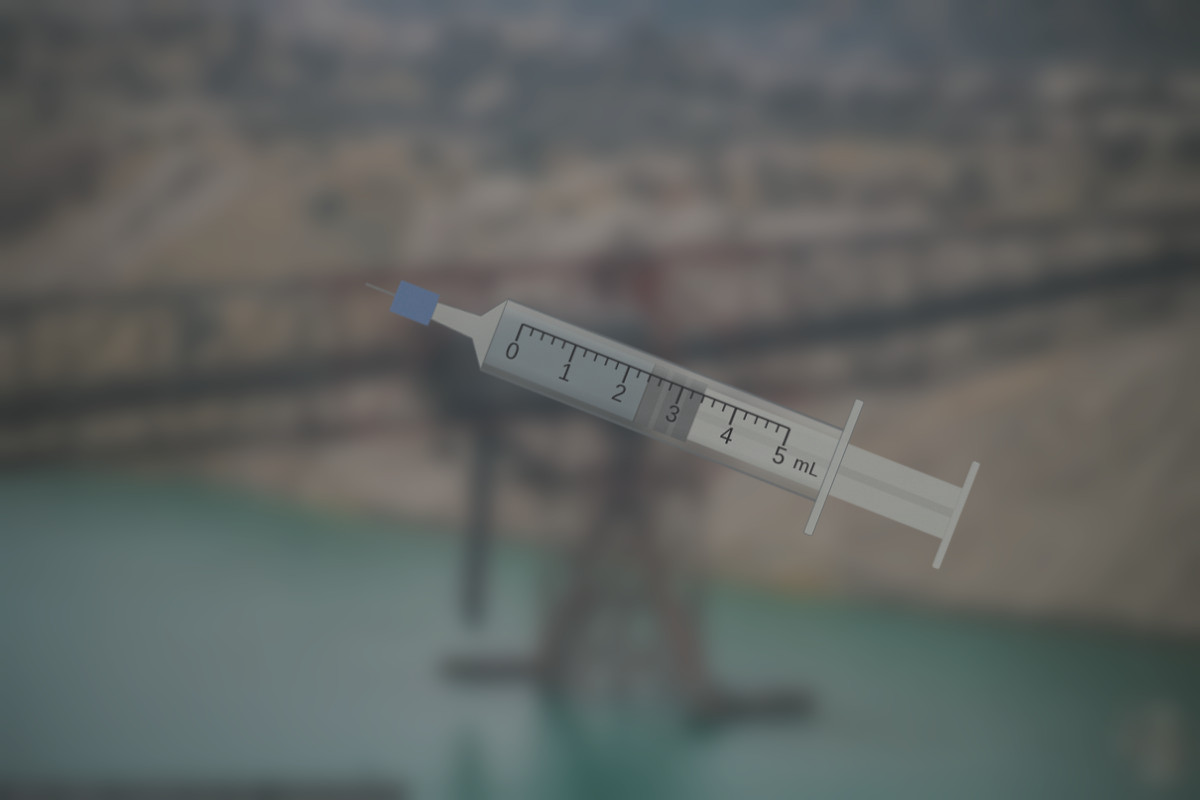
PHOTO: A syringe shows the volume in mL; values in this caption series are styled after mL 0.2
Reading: mL 2.4
